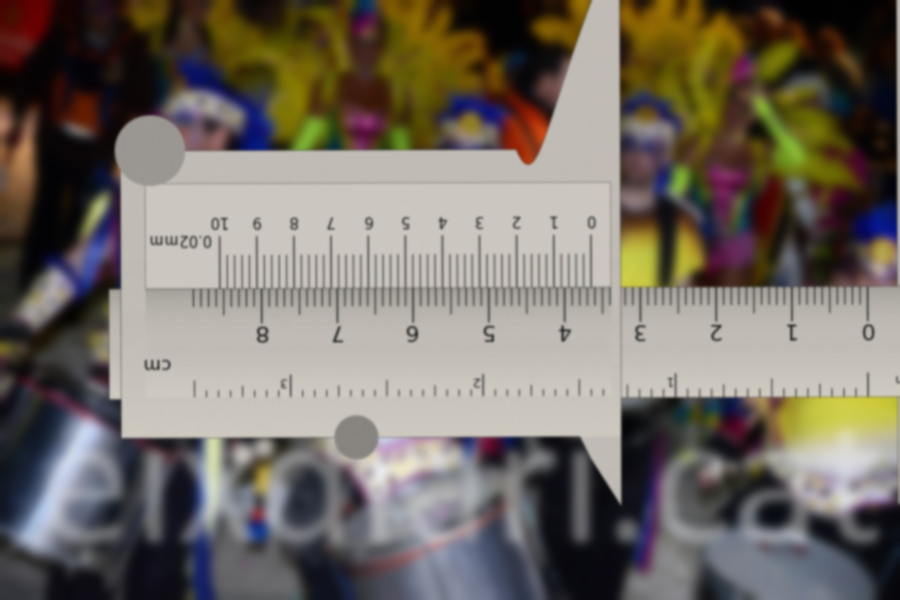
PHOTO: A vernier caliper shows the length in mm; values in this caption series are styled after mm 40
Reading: mm 36.5
